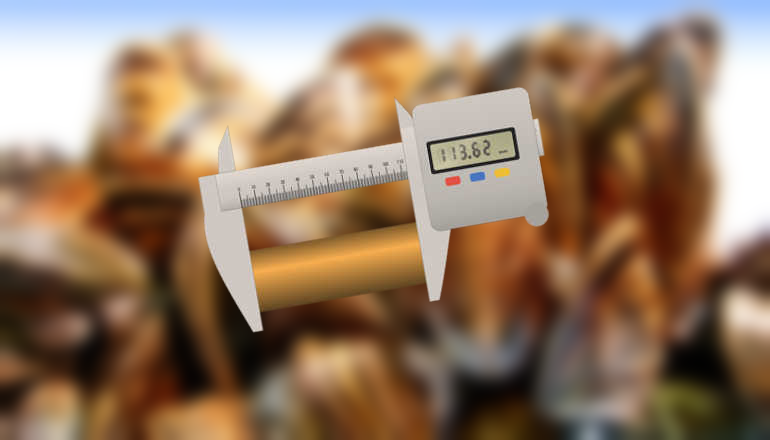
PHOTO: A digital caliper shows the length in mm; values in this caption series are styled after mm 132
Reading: mm 113.62
